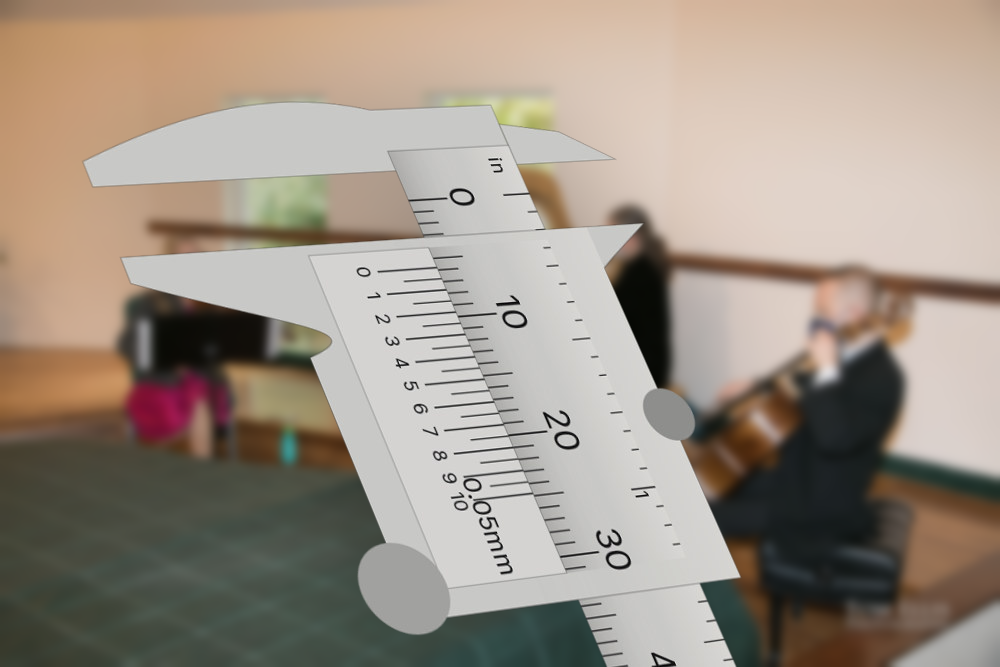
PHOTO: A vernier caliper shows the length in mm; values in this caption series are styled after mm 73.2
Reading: mm 5.8
